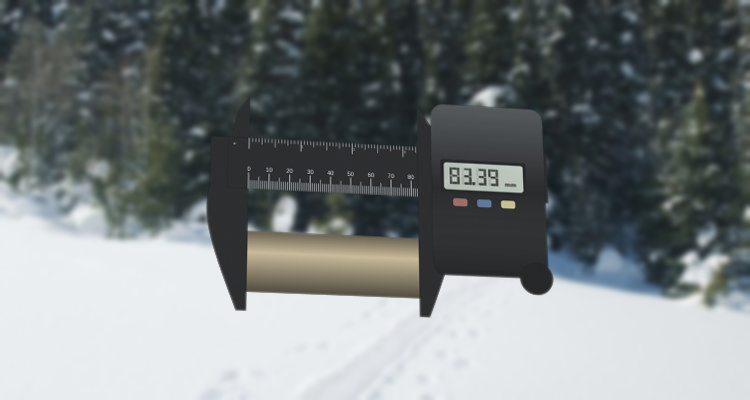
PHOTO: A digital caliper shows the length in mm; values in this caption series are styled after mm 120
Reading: mm 83.39
